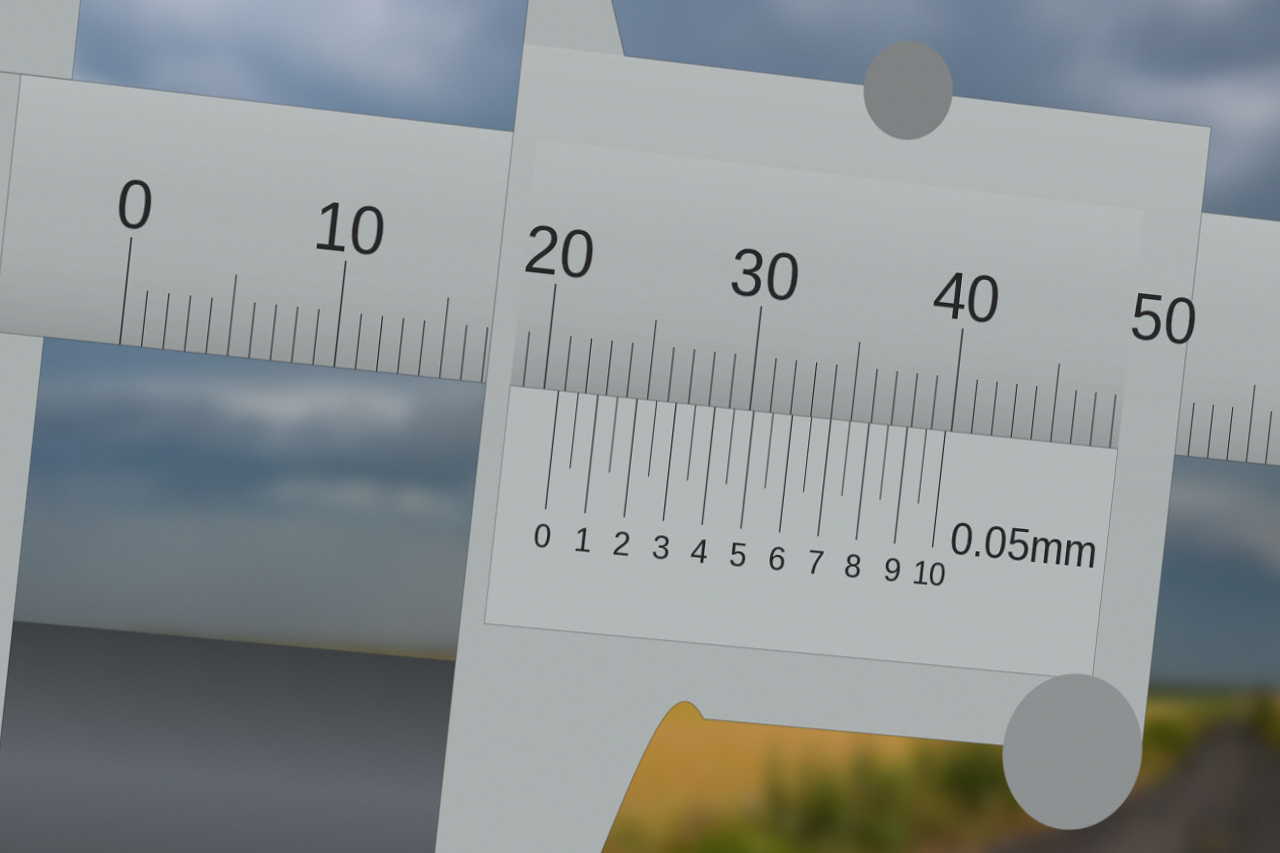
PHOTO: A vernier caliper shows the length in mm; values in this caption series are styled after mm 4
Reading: mm 20.7
